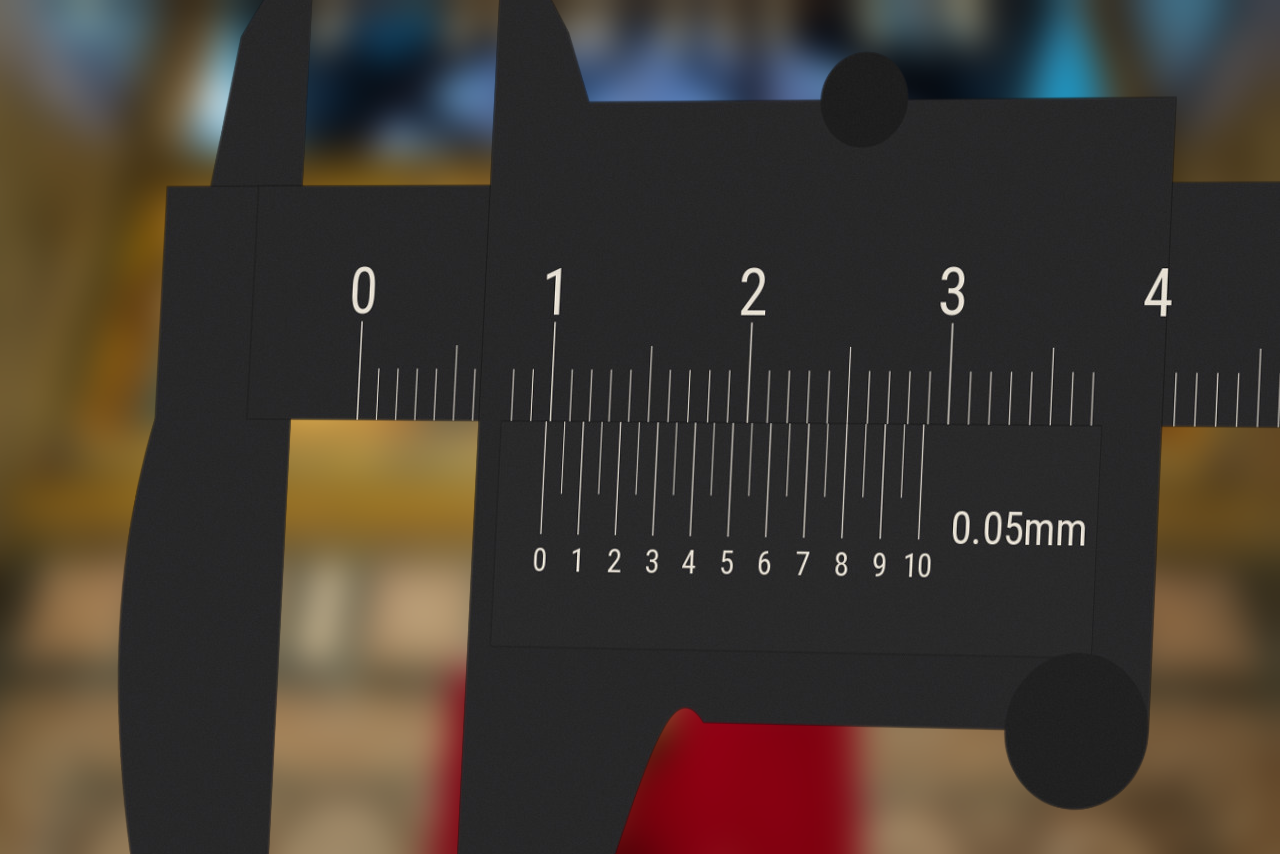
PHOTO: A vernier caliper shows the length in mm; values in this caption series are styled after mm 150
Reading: mm 9.8
